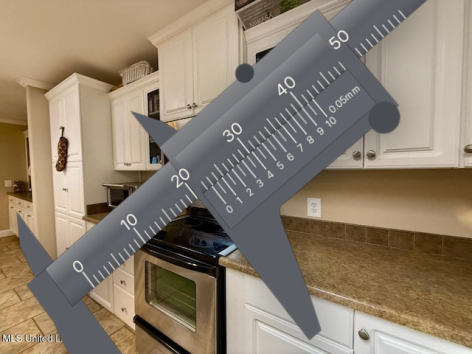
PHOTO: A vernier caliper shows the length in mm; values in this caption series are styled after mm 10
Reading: mm 22.8
